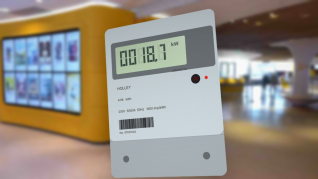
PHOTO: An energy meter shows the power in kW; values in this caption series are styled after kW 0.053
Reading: kW 18.7
